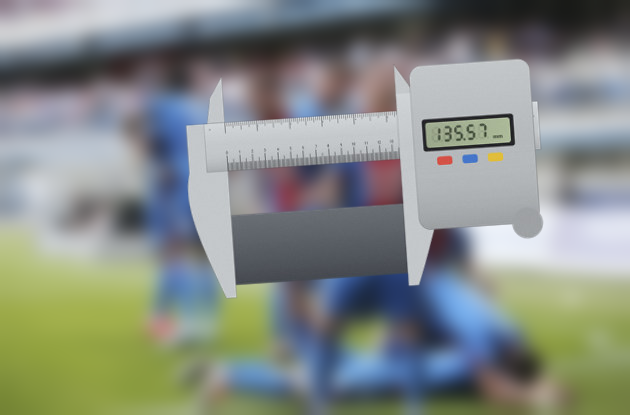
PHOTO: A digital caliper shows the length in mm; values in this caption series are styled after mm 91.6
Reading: mm 135.57
